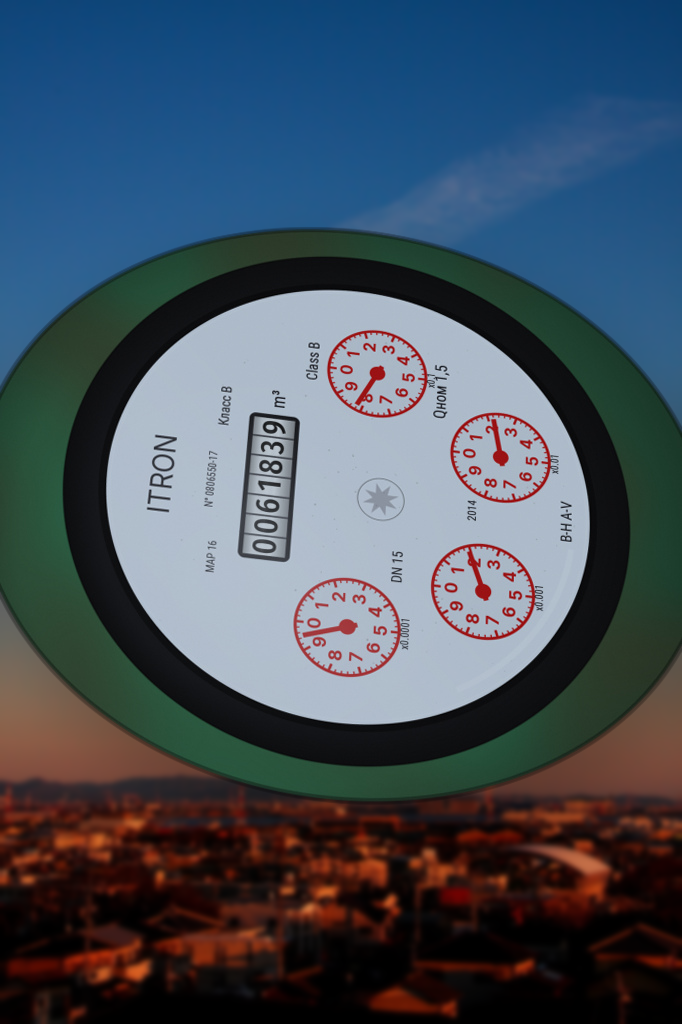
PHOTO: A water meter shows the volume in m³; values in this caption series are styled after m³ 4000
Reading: m³ 61839.8219
